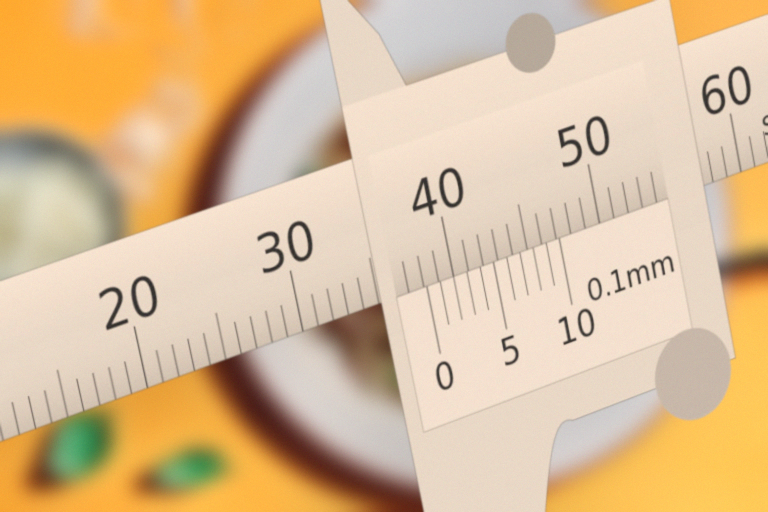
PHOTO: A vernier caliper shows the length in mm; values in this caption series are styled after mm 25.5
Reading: mm 38.2
